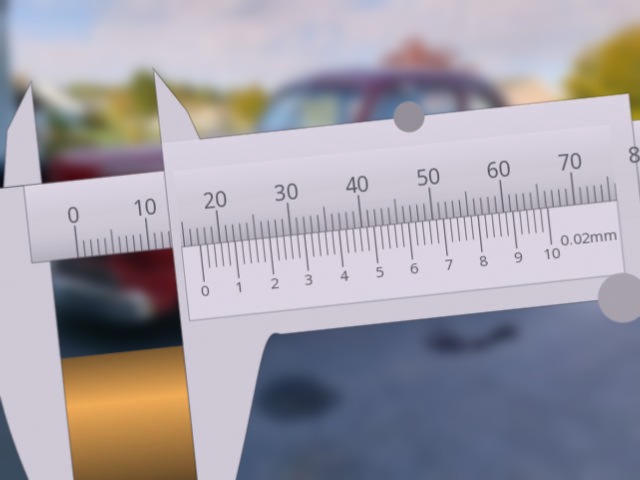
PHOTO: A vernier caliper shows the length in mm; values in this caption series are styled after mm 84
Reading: mm 17.2
